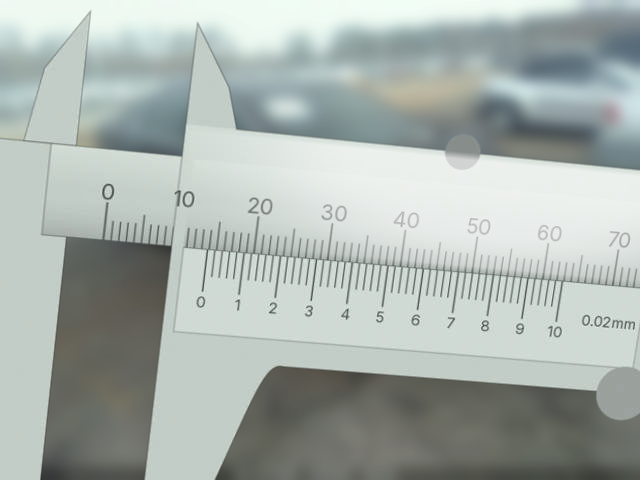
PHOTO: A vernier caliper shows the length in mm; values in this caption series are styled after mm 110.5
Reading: mm 13.8
